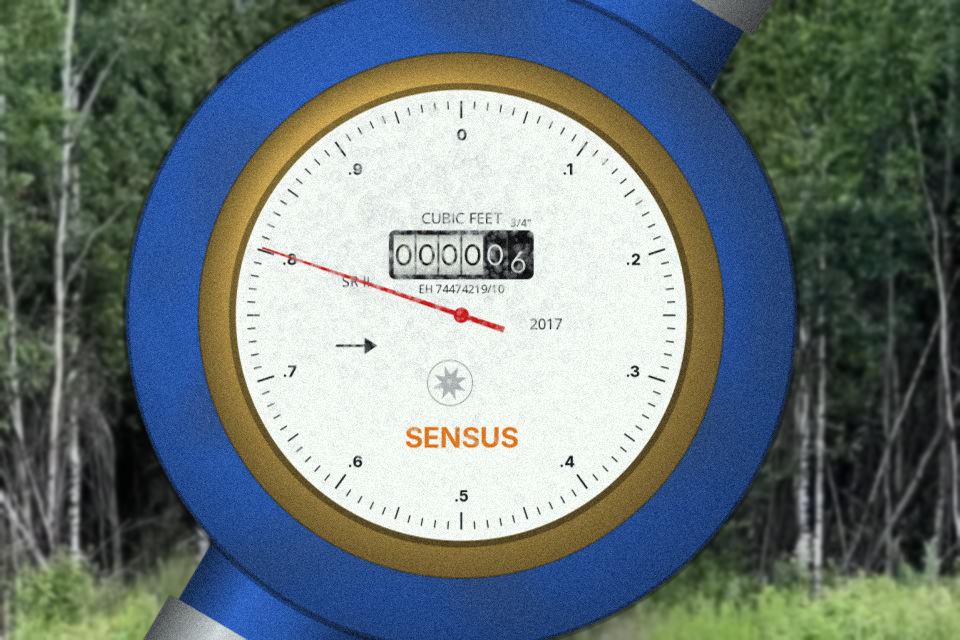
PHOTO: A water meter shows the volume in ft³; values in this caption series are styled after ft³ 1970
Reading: ft³ 5.80
